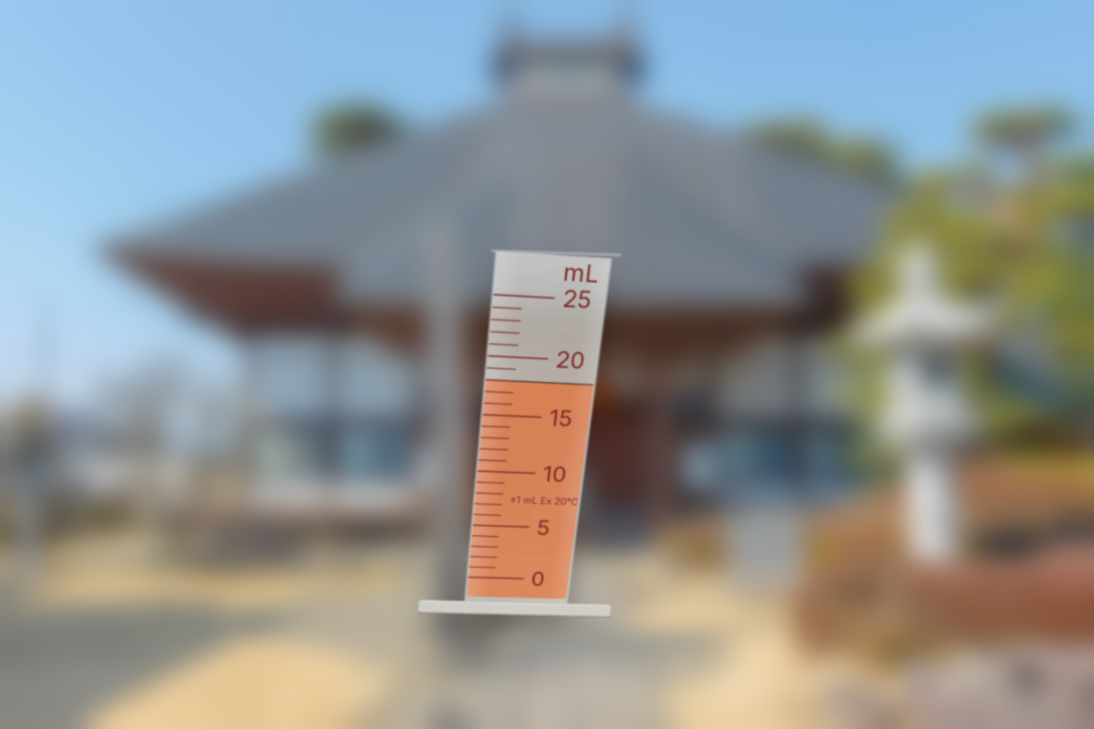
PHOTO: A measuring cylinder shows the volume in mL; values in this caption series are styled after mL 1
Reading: mL 18
